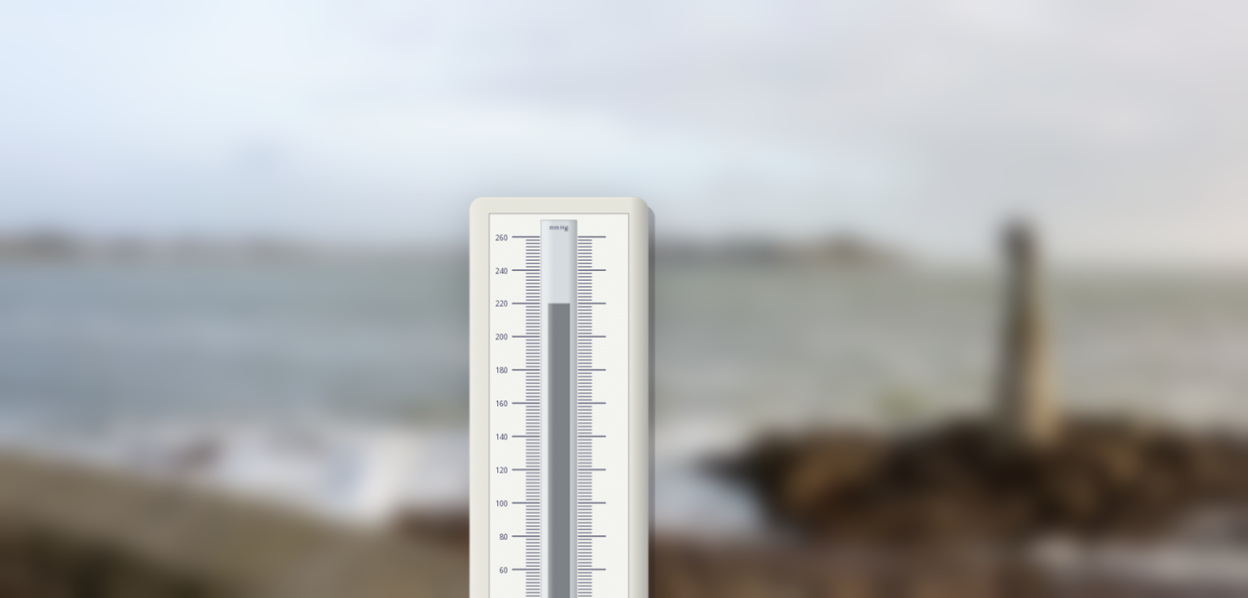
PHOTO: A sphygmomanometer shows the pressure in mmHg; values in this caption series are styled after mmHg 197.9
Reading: mmHg 220
